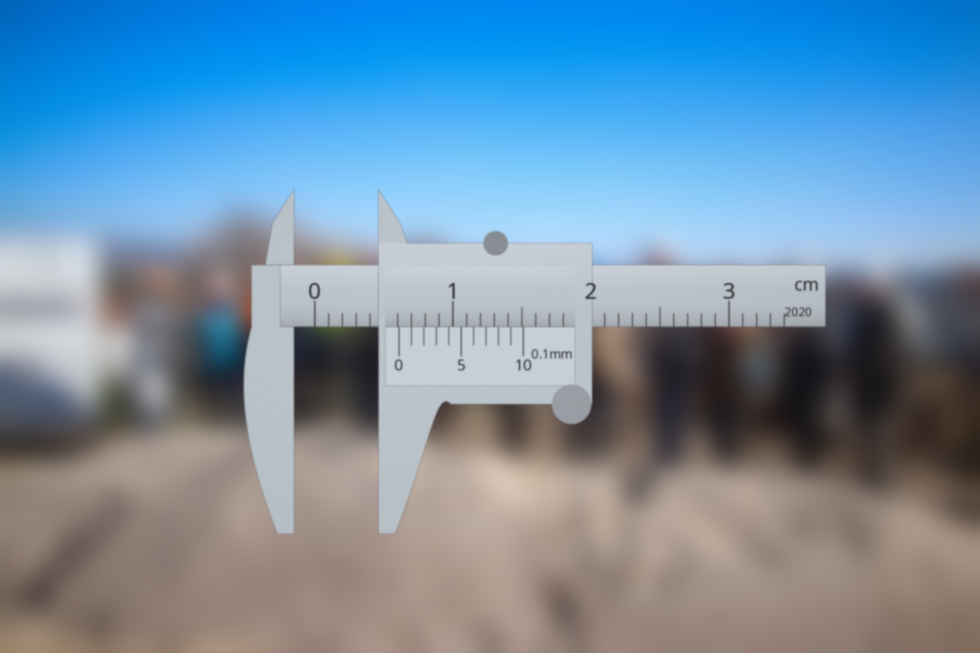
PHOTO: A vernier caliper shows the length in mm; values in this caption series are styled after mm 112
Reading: mm 6.1
